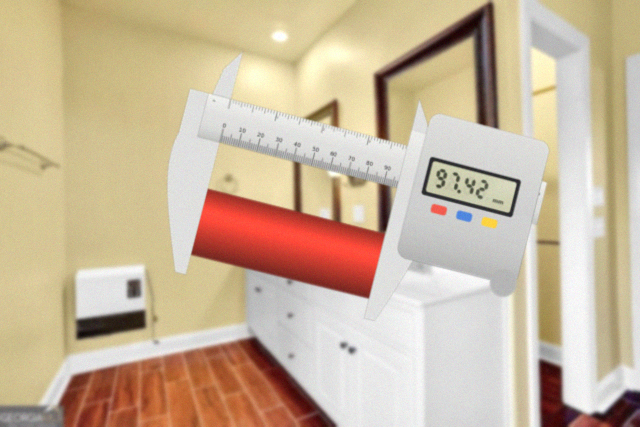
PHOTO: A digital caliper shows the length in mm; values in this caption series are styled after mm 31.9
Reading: mm 97.42
